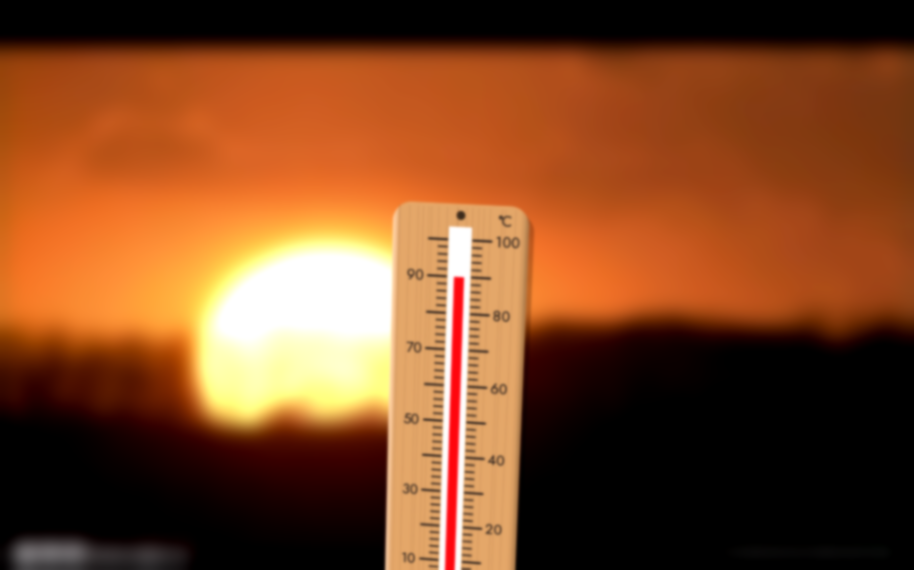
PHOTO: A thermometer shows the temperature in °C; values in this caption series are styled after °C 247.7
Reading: °C 90
